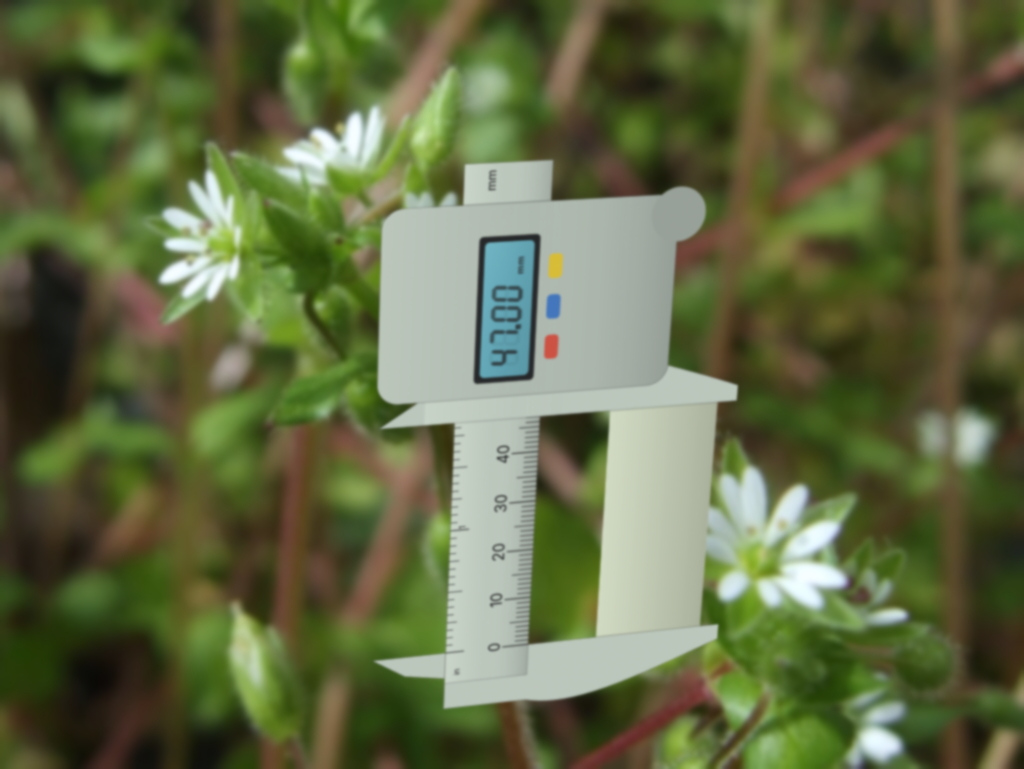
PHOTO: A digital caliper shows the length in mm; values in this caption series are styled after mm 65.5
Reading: mm 47.00
